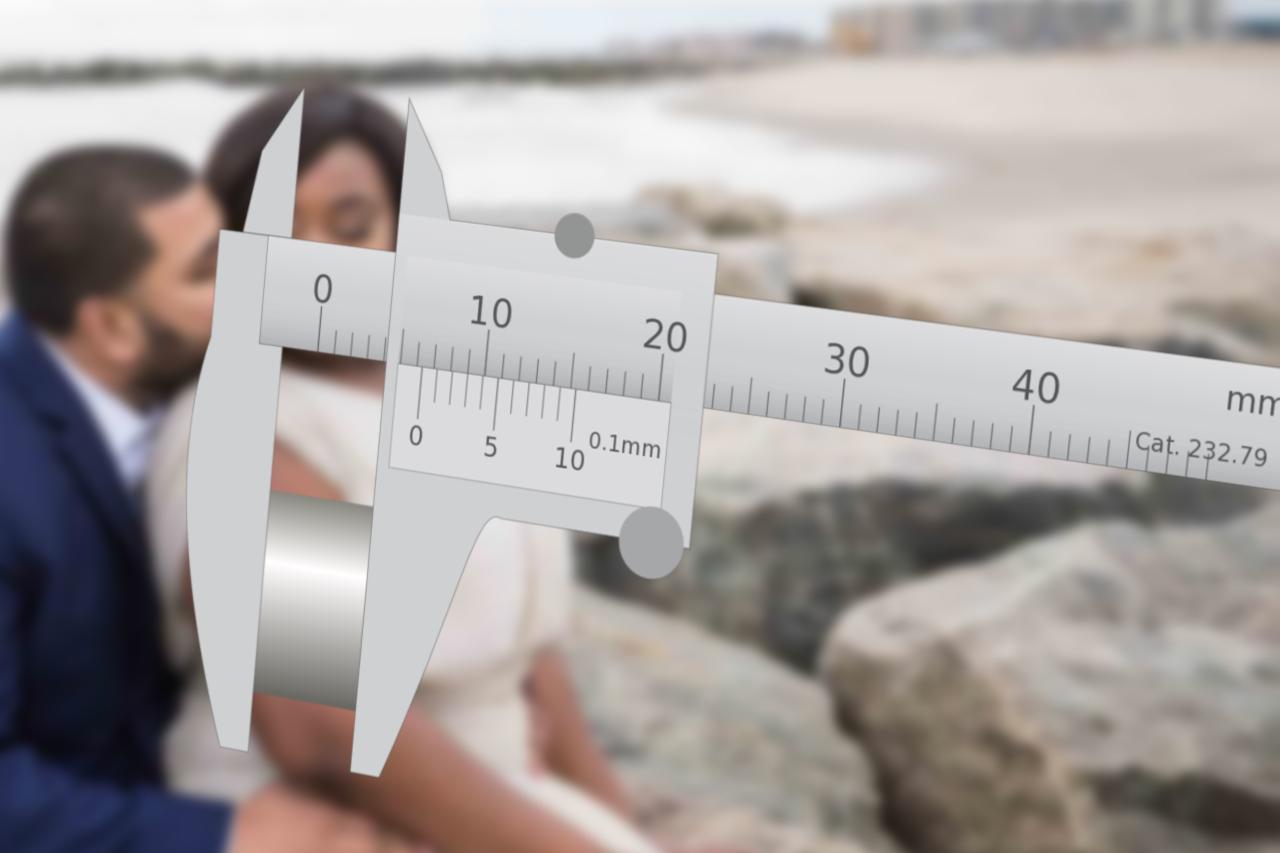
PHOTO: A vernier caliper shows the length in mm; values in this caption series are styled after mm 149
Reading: mm 6.3
